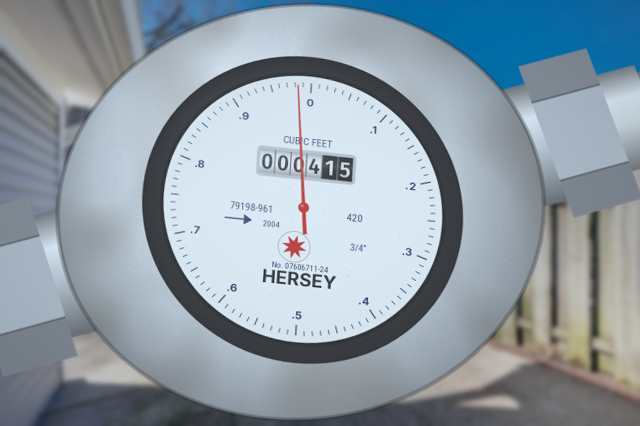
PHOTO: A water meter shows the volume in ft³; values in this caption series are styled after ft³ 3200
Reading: ft³ 414.98
